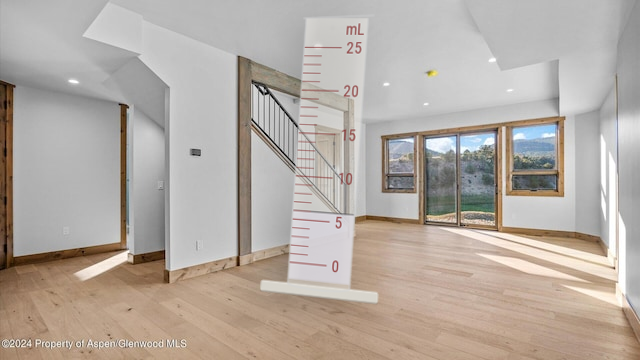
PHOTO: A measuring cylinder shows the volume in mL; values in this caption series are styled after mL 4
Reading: mL 6
